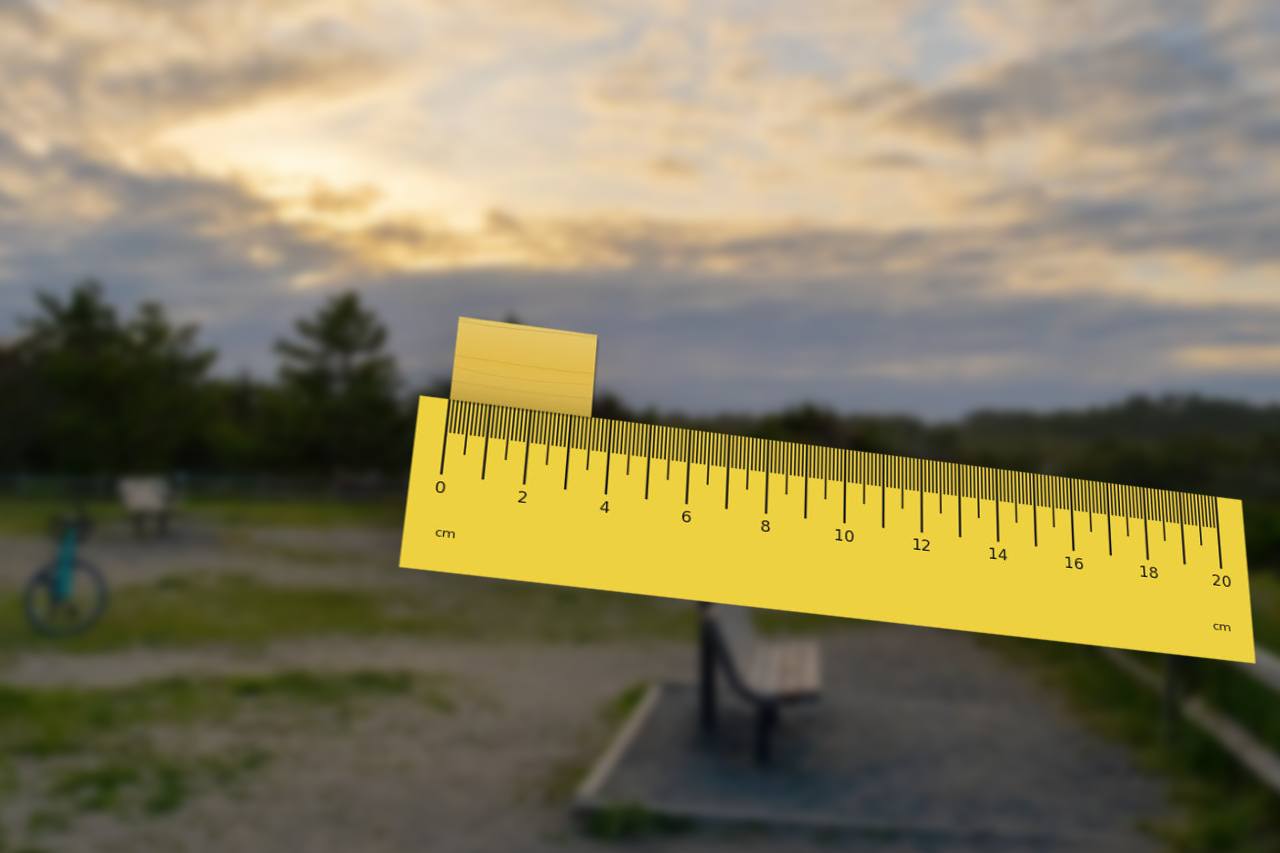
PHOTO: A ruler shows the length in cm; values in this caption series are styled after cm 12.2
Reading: cm 3.5
